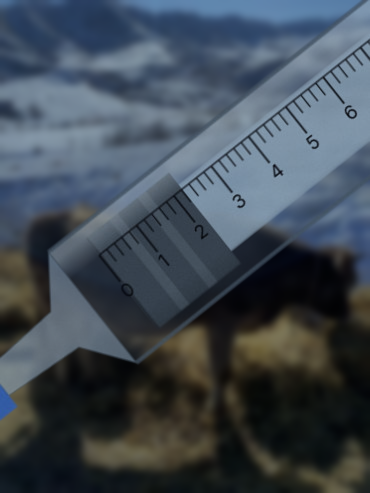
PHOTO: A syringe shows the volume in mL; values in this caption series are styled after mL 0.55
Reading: mL 0
